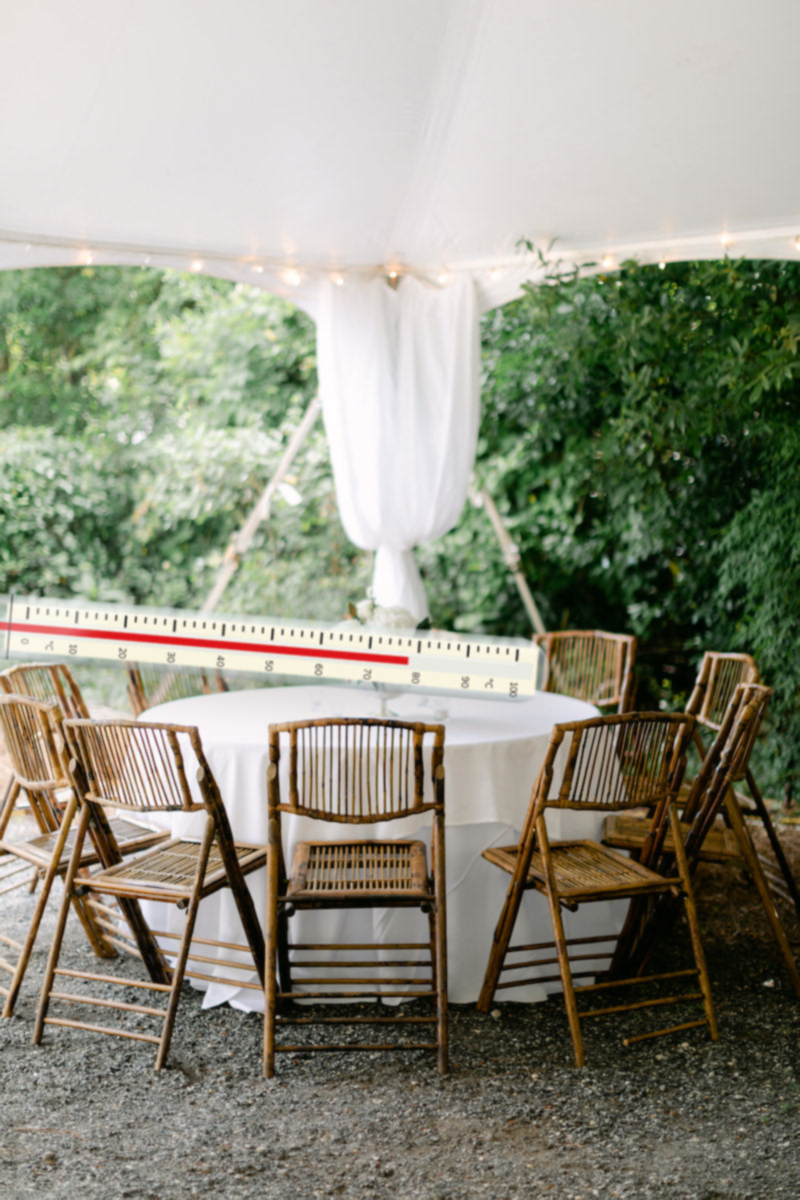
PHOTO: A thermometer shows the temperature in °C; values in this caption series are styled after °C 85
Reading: °C 78
